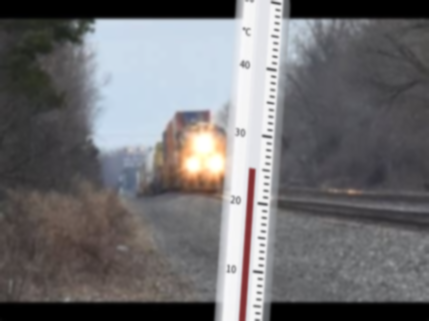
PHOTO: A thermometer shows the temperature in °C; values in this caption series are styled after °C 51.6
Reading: °C 25
